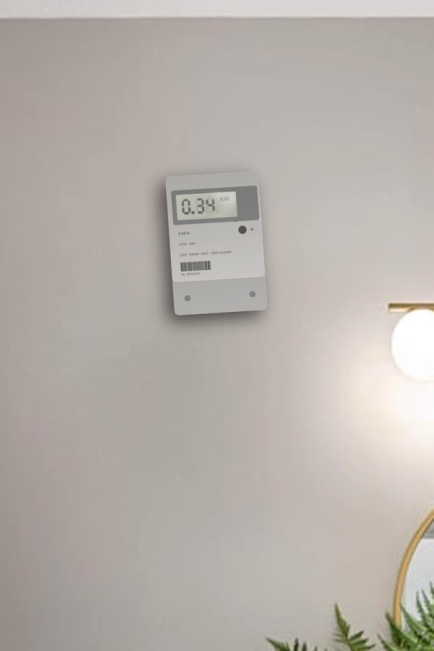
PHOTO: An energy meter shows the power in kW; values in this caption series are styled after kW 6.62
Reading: kW 0.34
